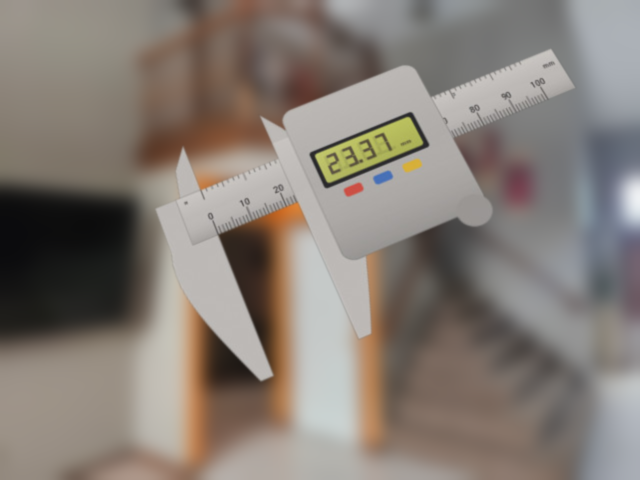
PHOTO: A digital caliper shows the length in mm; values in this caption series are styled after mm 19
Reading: mm 23.37
